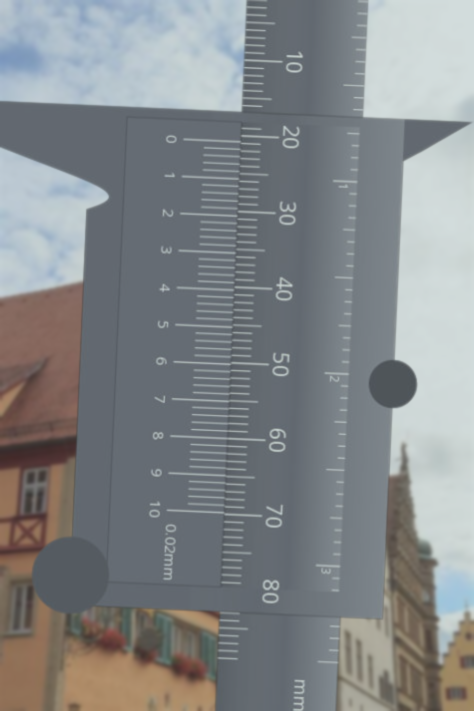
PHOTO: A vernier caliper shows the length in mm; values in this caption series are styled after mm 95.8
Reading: mm 20.8
